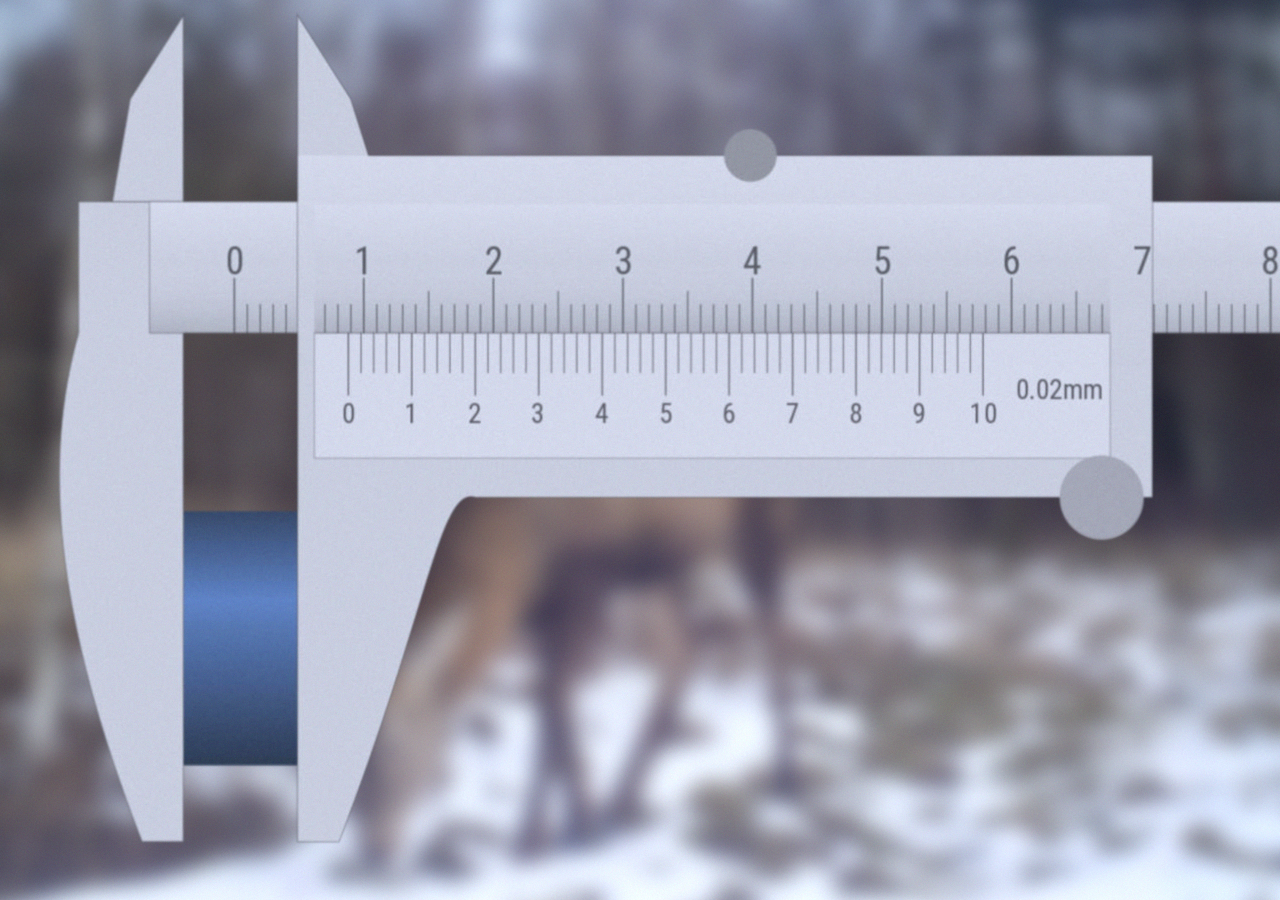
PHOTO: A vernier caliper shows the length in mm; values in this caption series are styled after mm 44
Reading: mm 8.8
